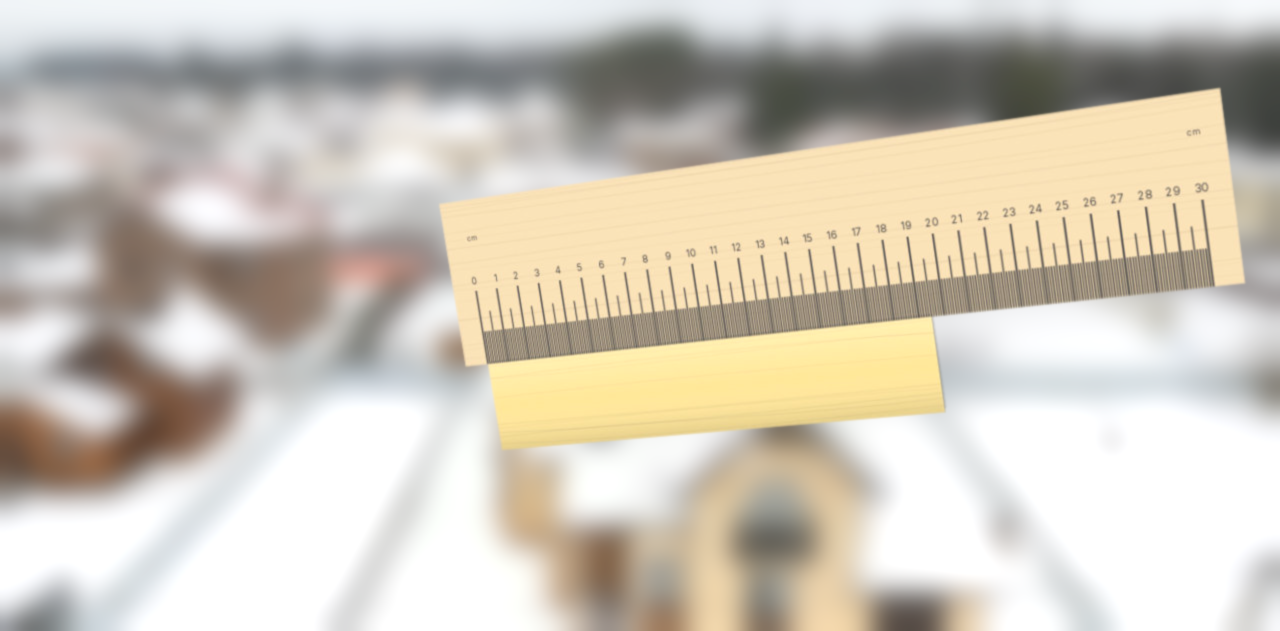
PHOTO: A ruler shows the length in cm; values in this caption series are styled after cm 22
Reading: cm 19.5
